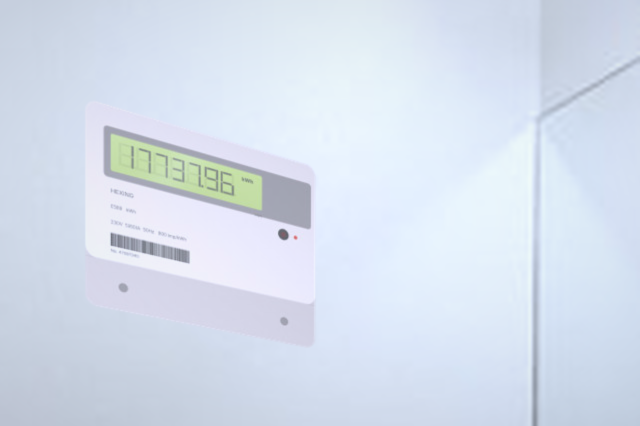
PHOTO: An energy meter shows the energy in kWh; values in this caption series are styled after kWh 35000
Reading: kWh 17737.96
